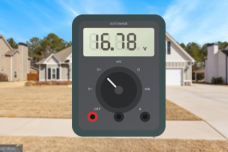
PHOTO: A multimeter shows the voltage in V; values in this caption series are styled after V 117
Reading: V 16.78
